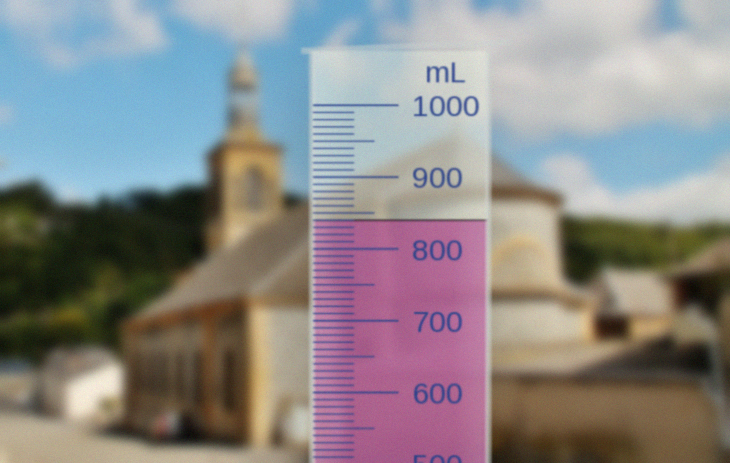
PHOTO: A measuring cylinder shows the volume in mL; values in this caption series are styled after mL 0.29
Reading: mL 840
